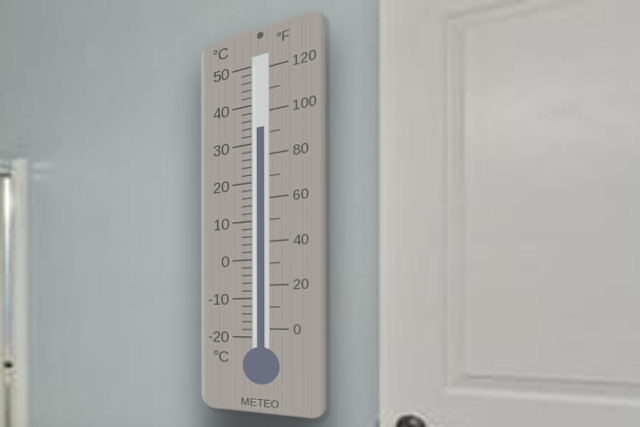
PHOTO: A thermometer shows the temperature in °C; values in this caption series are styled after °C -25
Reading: °C 34
